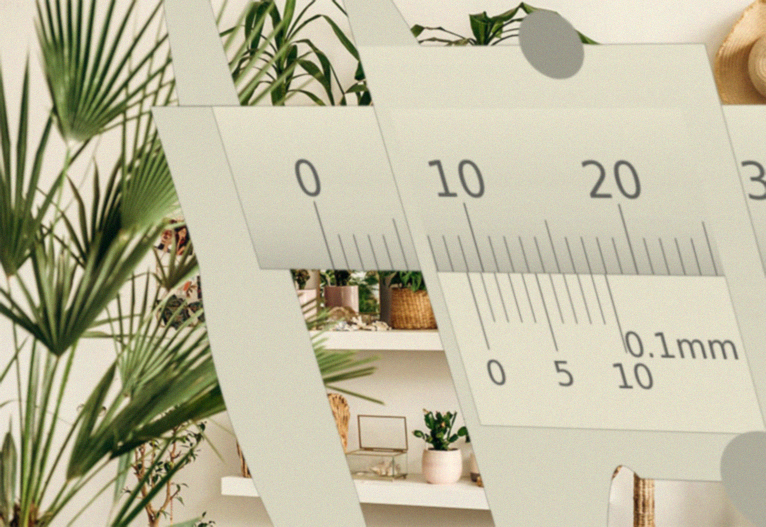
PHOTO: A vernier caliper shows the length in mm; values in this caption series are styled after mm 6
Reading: mm 8.9
